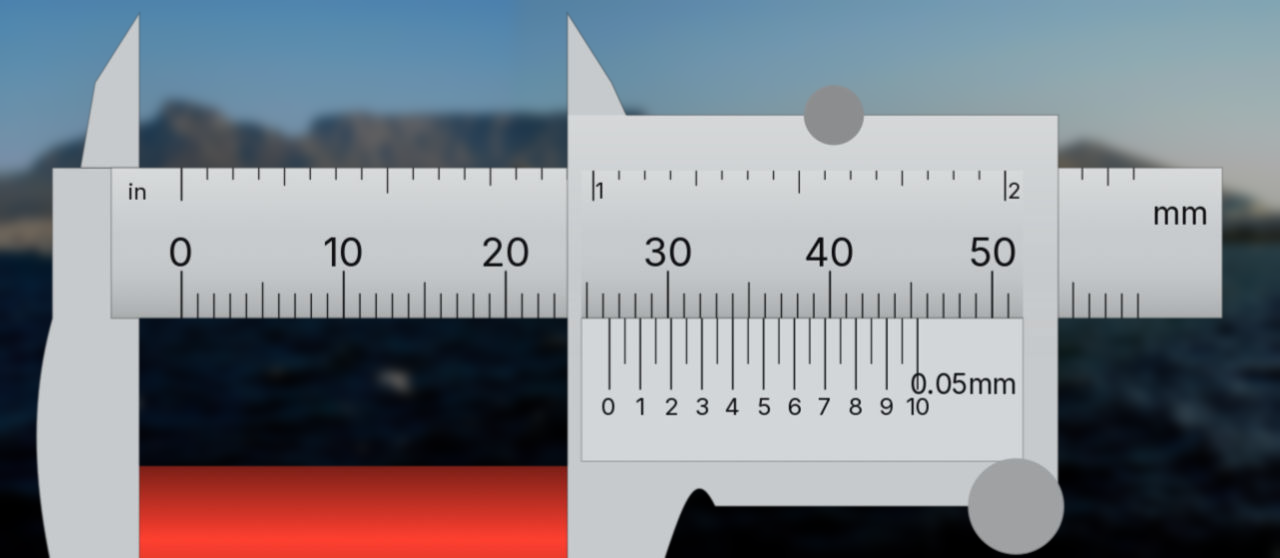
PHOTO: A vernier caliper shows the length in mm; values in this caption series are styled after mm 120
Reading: mm 26.4
